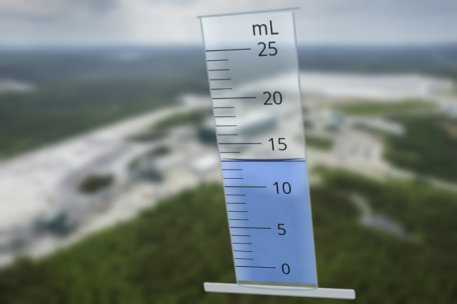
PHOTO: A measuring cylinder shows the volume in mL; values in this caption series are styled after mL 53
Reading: mL 13
